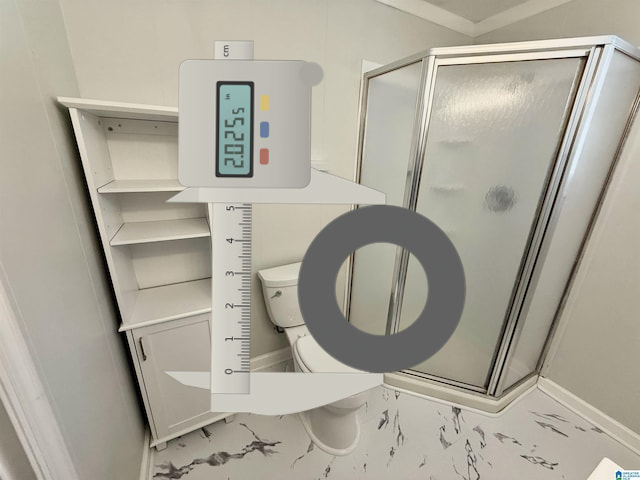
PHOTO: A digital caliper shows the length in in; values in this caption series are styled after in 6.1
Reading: in 2.0255
